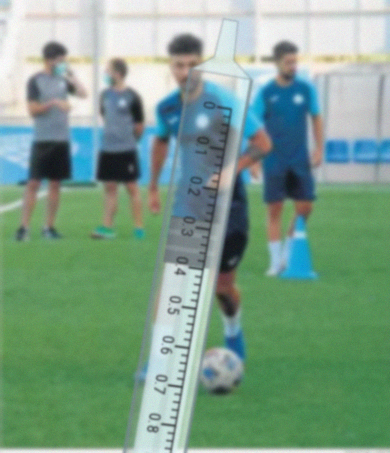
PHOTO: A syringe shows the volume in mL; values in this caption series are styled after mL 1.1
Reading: mL 0.28
